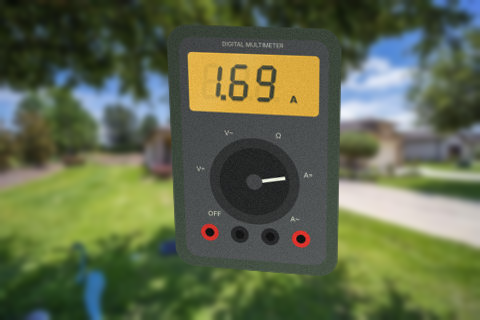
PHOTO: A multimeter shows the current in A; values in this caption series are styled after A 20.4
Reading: A 1.69
